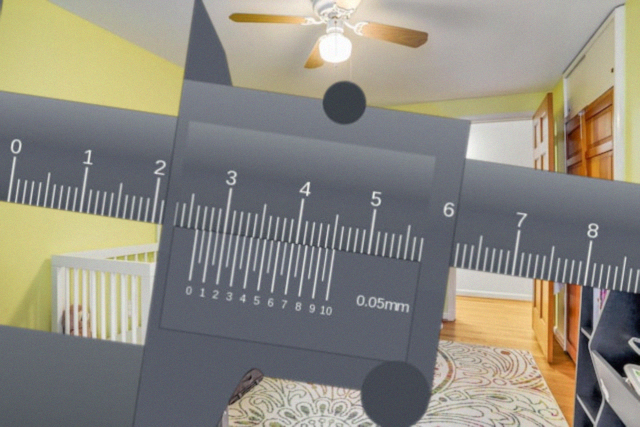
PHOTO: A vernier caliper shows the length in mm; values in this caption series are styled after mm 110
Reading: mm 26.2
